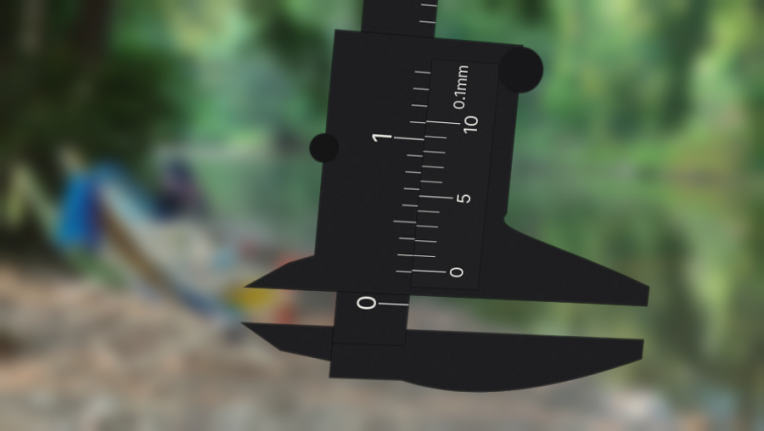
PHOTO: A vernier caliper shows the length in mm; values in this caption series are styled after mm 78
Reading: mm 2.1
